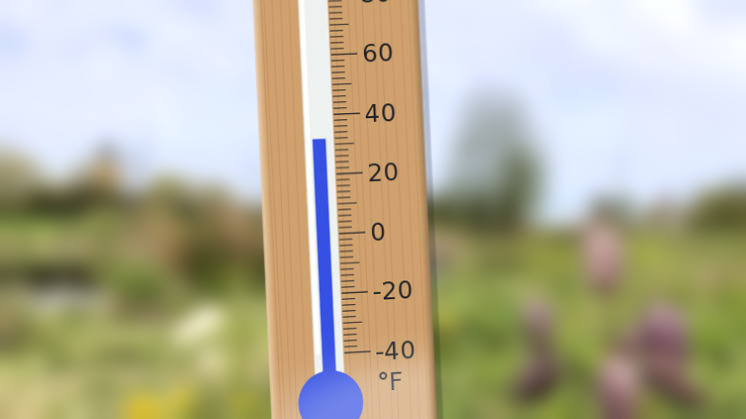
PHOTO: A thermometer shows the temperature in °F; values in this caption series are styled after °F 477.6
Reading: °F 32
